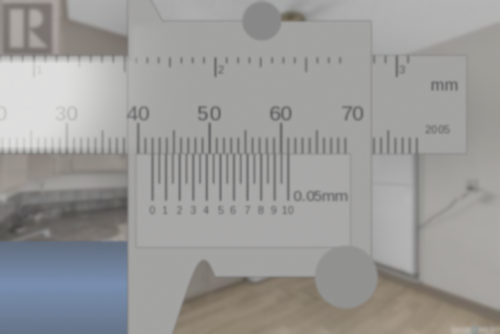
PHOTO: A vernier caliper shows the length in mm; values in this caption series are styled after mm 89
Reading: mm 42.0
